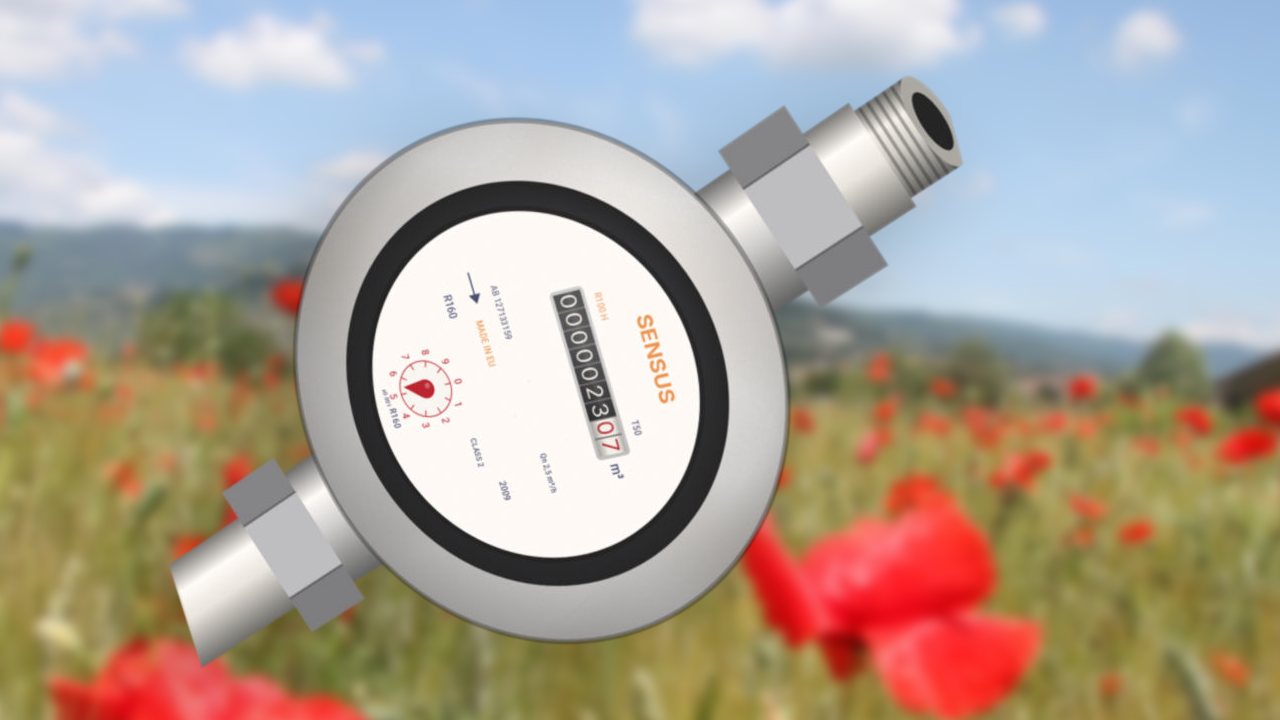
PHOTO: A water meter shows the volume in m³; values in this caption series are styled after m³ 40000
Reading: m³ 23.075
